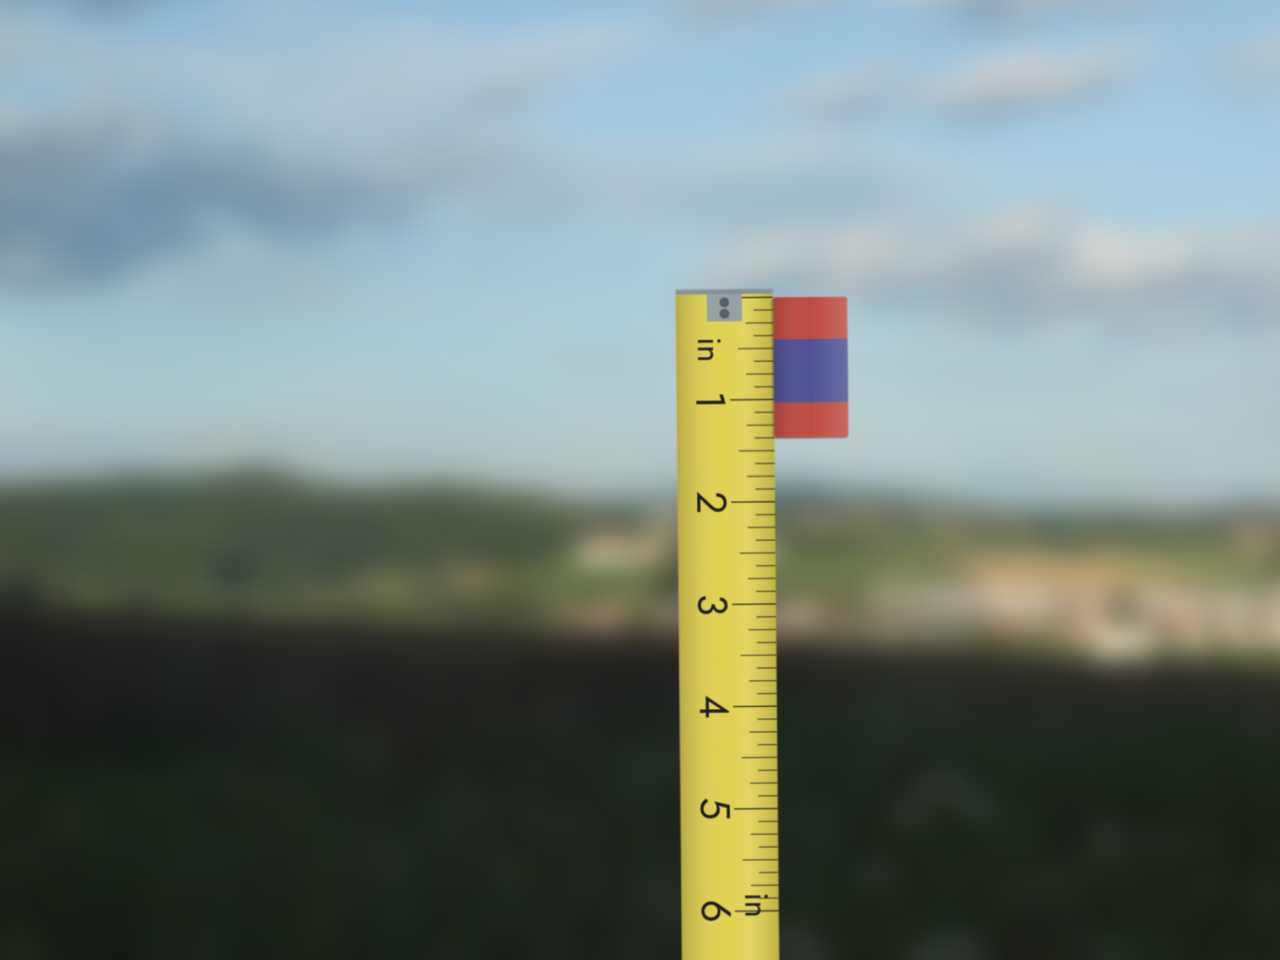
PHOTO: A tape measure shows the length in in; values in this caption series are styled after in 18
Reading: in 1.375
